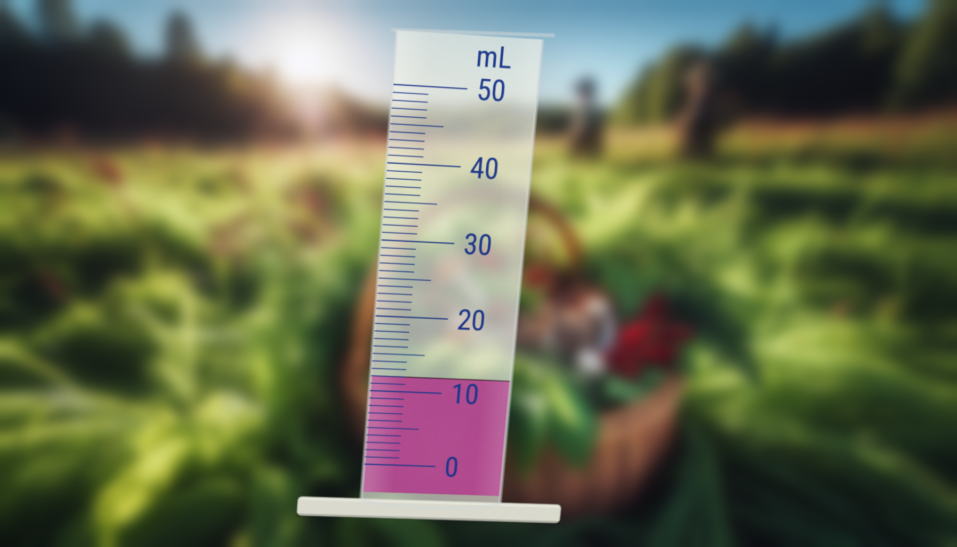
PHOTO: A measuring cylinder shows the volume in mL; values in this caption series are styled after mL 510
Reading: mL 12
